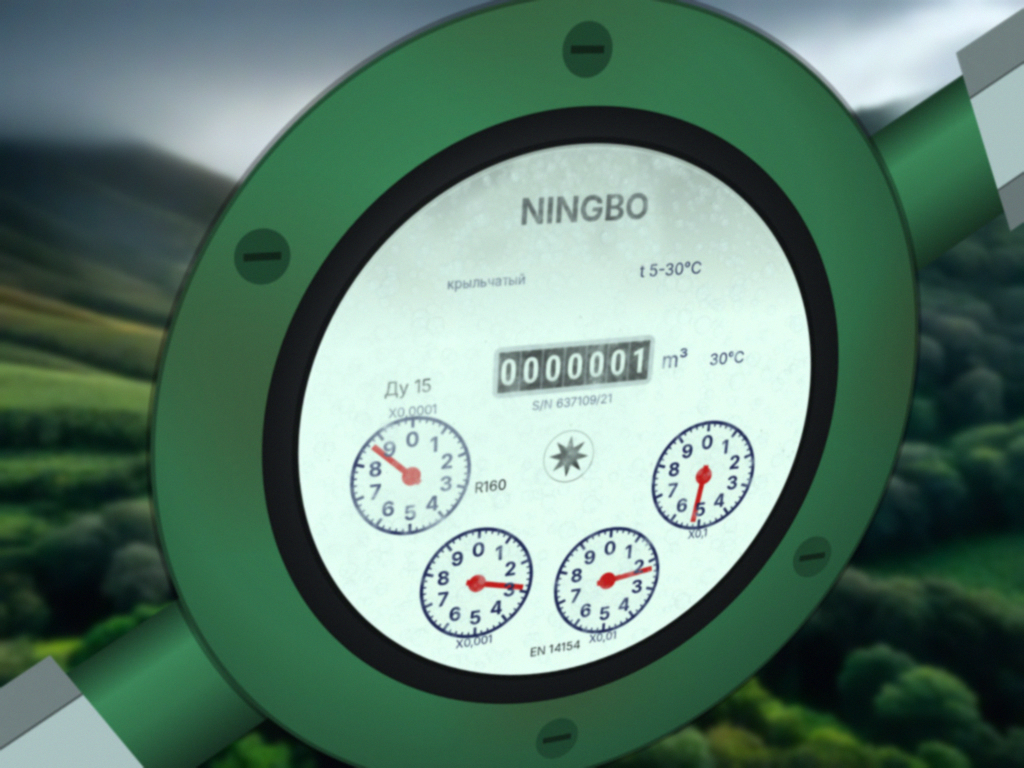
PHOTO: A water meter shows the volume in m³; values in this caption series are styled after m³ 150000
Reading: m³ 1.5228
